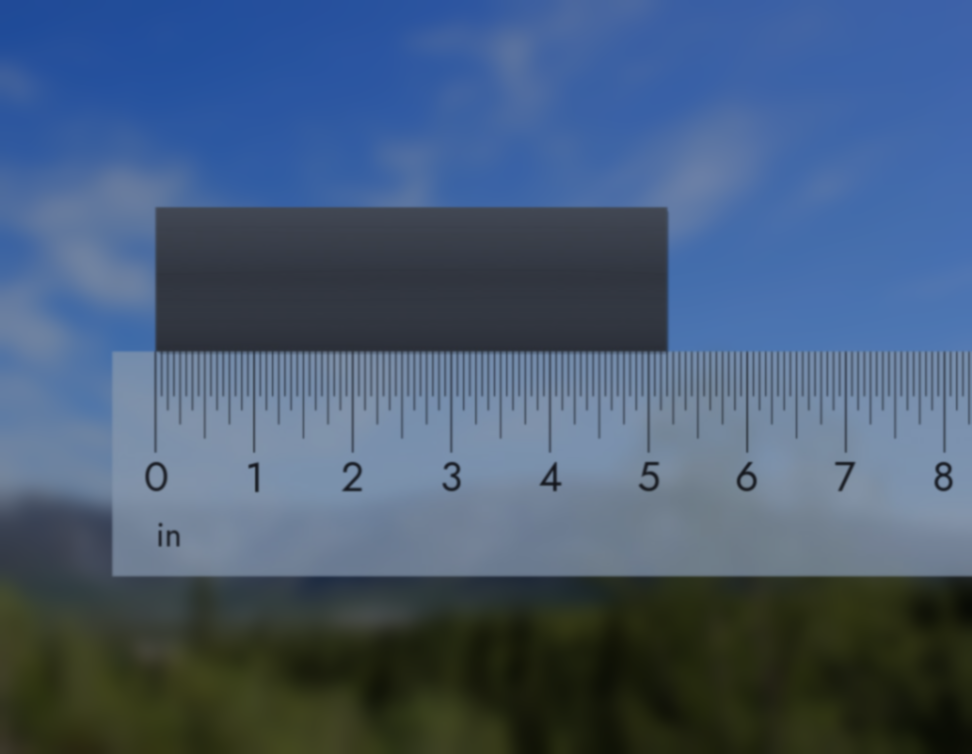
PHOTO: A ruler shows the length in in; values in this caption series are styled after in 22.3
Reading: in 5.1875
